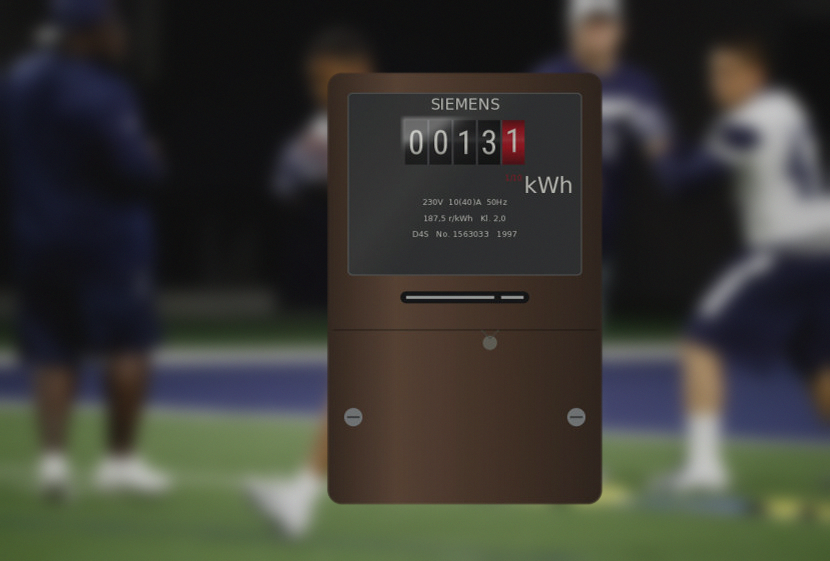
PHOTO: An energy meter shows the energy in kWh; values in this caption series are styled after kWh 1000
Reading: kWh 13.1
